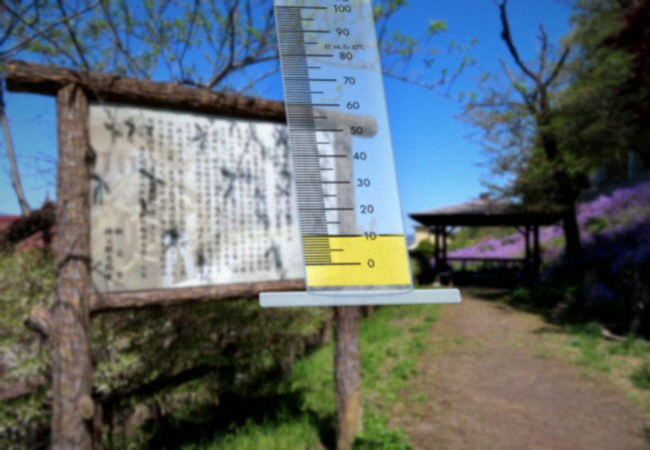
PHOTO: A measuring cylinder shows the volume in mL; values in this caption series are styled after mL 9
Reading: mL 10
